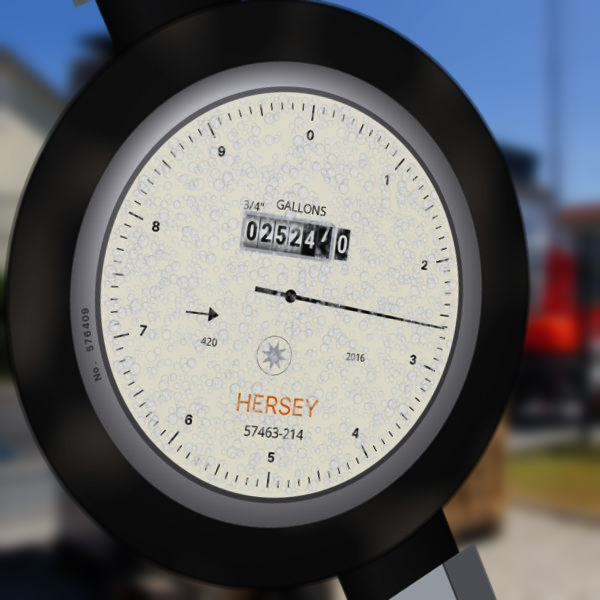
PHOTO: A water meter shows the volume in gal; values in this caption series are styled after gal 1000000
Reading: gal 252472.6
